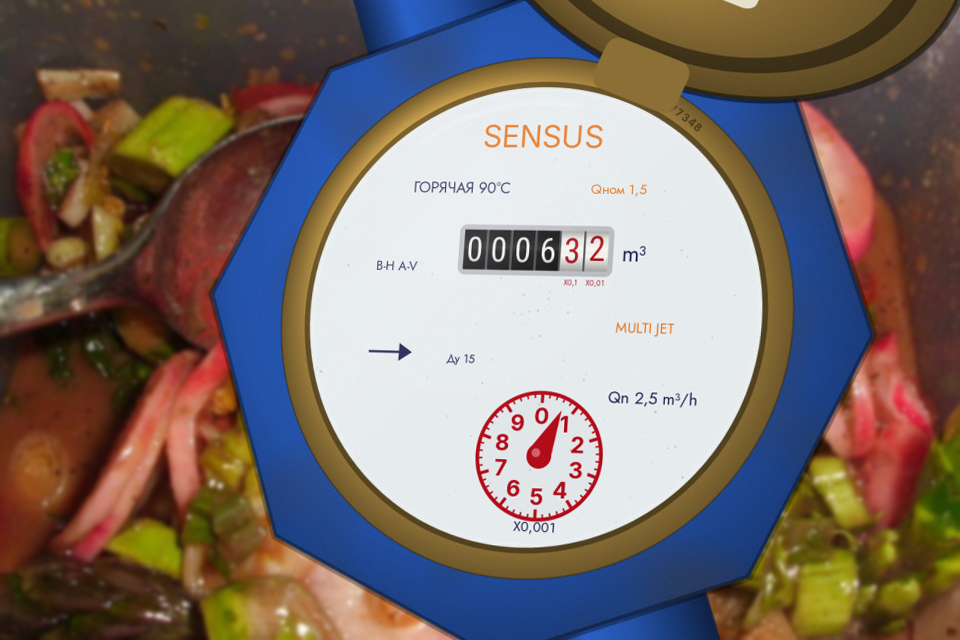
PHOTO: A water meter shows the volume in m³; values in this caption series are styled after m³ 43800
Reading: m³ 6.320
